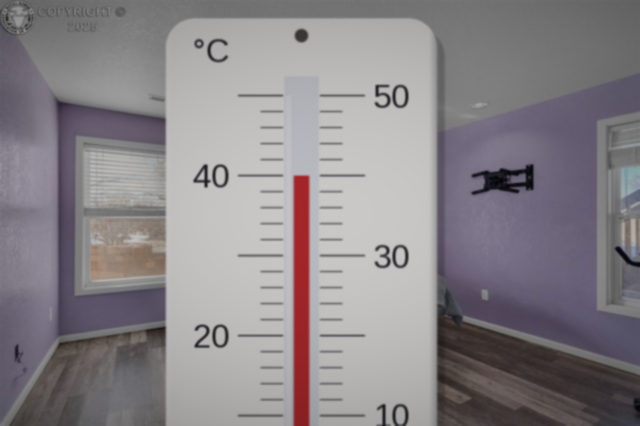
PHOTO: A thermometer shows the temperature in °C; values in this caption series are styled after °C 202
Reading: °C 40
